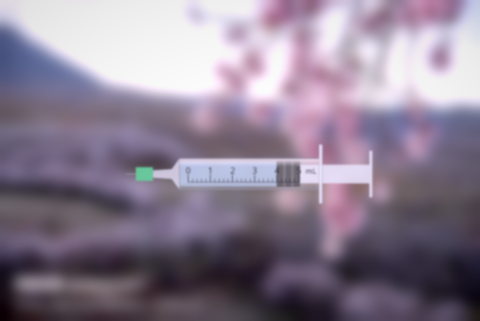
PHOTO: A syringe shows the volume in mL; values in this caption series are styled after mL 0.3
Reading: mL 4
